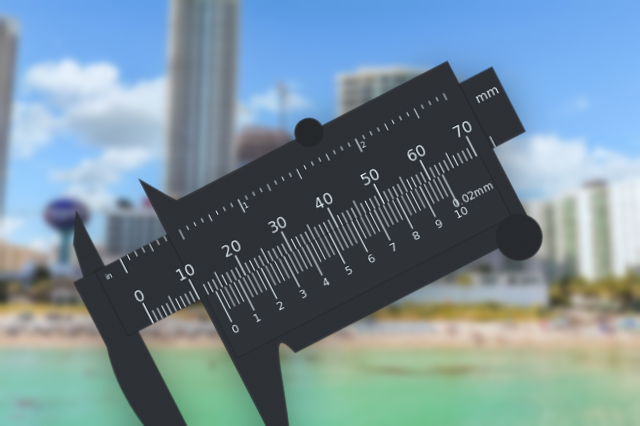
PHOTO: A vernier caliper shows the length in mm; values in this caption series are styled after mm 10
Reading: mm 13.5
